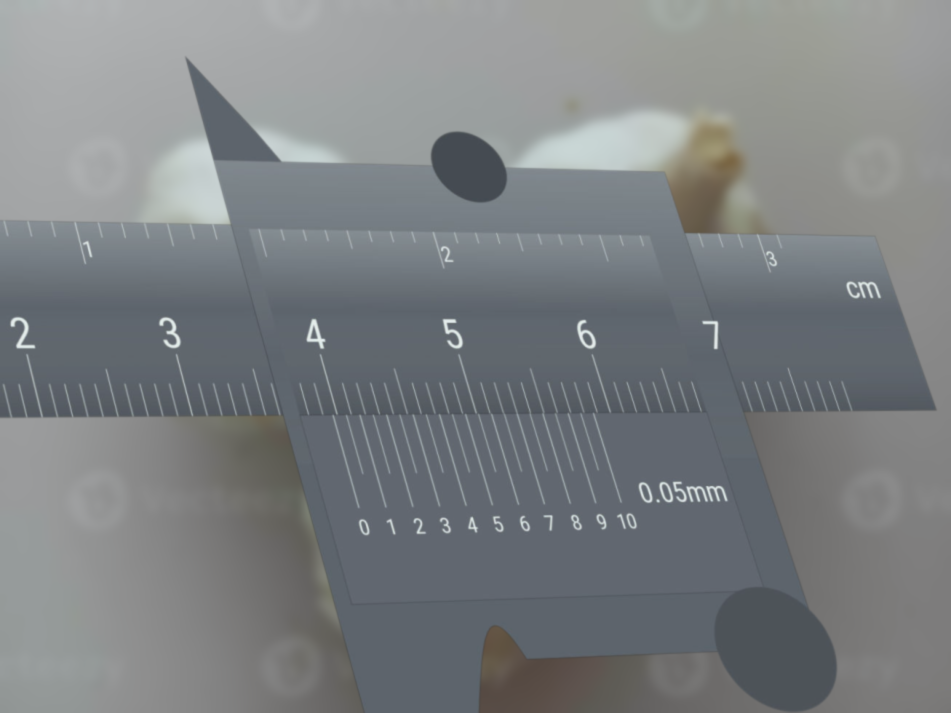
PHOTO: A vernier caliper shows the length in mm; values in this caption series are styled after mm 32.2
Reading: mm 39.7
